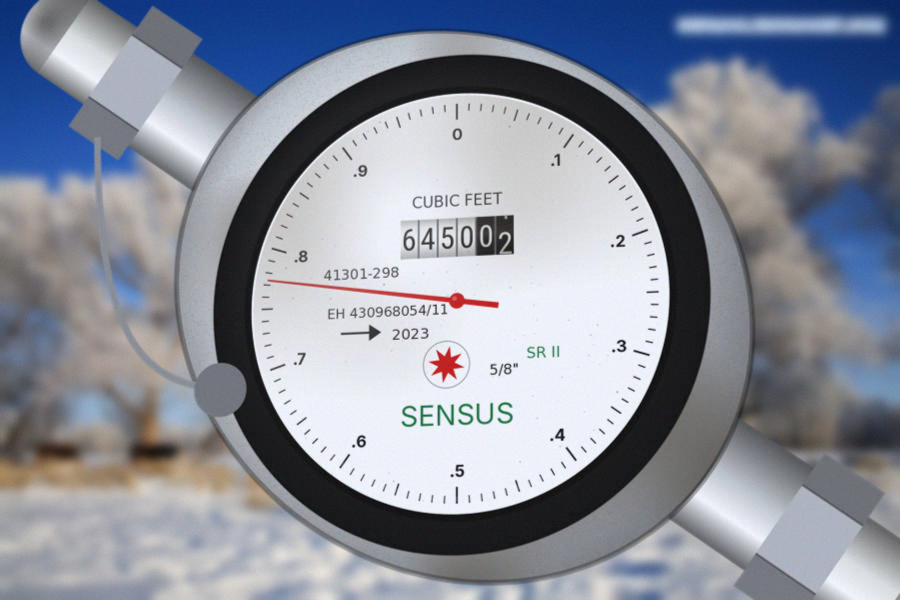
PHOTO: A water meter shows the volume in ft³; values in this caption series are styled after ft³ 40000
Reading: ft³ 645001.77
